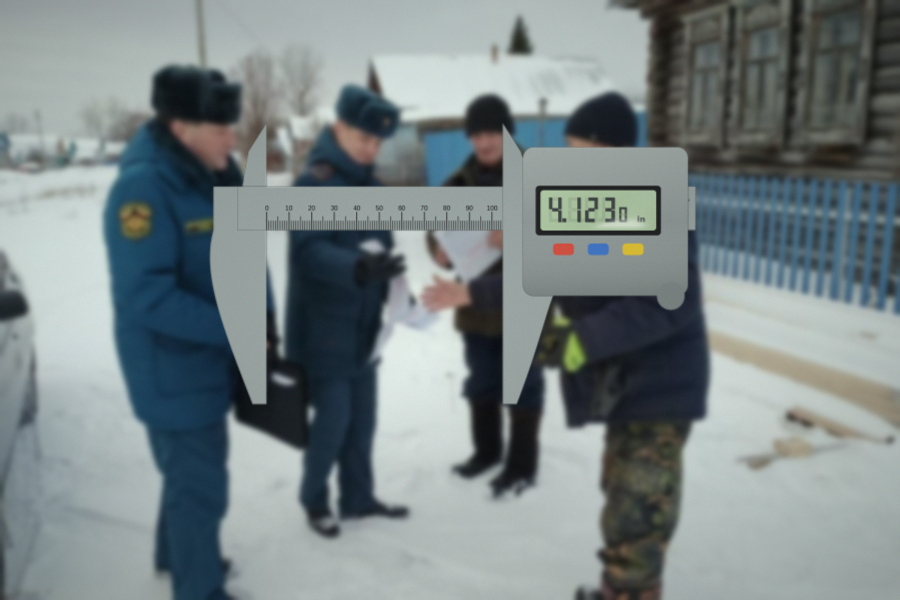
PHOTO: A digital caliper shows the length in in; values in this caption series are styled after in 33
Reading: in 4.1230
